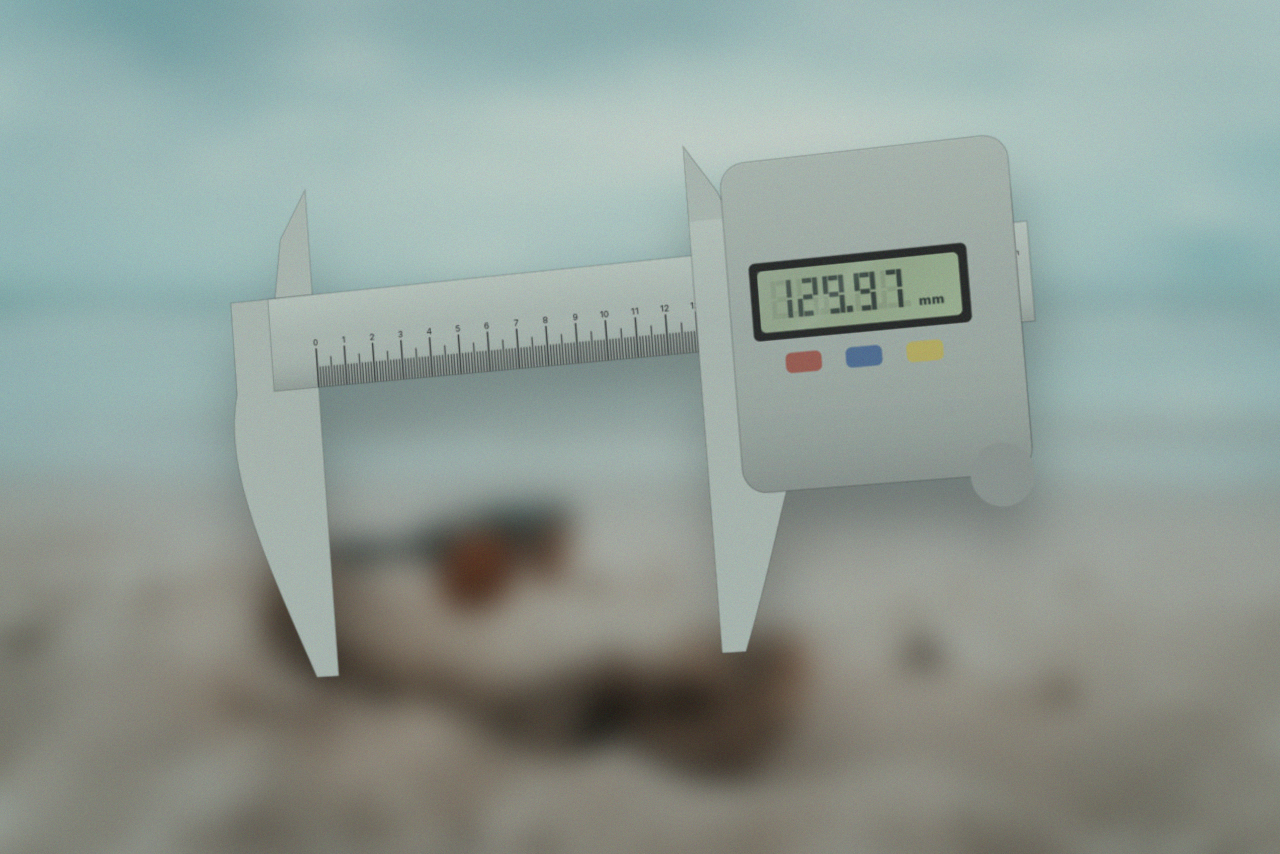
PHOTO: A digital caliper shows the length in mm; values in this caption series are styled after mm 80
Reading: mm 129.97
